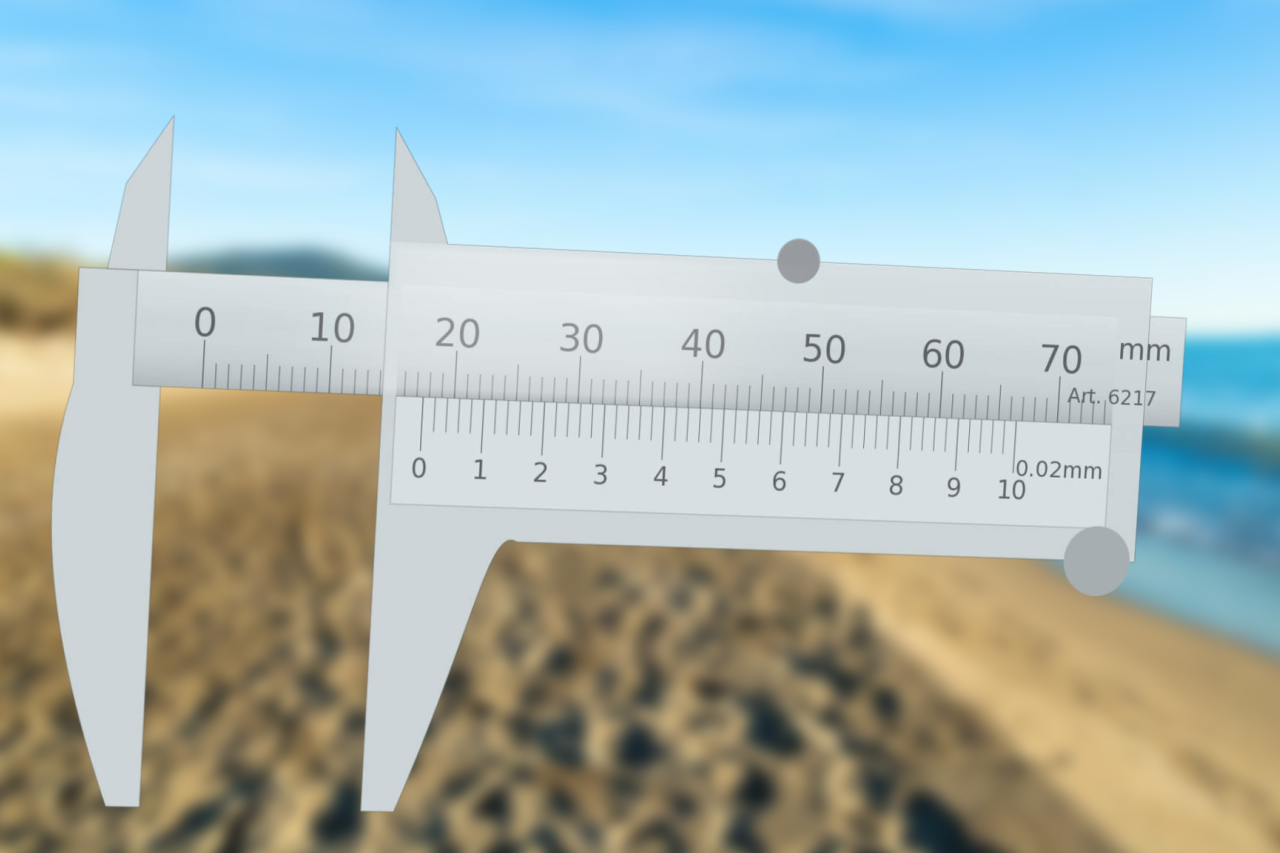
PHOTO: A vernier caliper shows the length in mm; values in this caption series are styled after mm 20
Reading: mm 17.5
